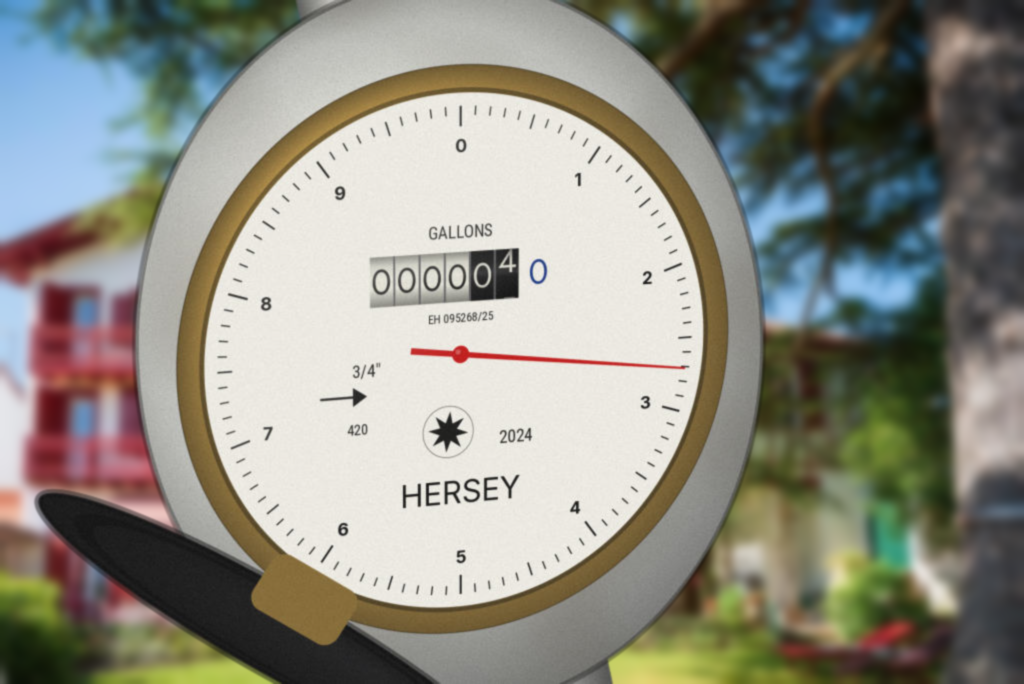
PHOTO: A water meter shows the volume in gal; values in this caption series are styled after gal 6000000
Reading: gal 42.7
